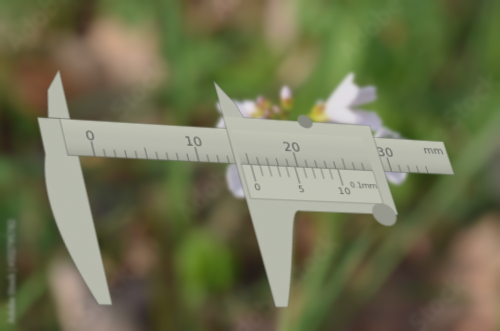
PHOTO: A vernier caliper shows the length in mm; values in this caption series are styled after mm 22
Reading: mm 15.2
